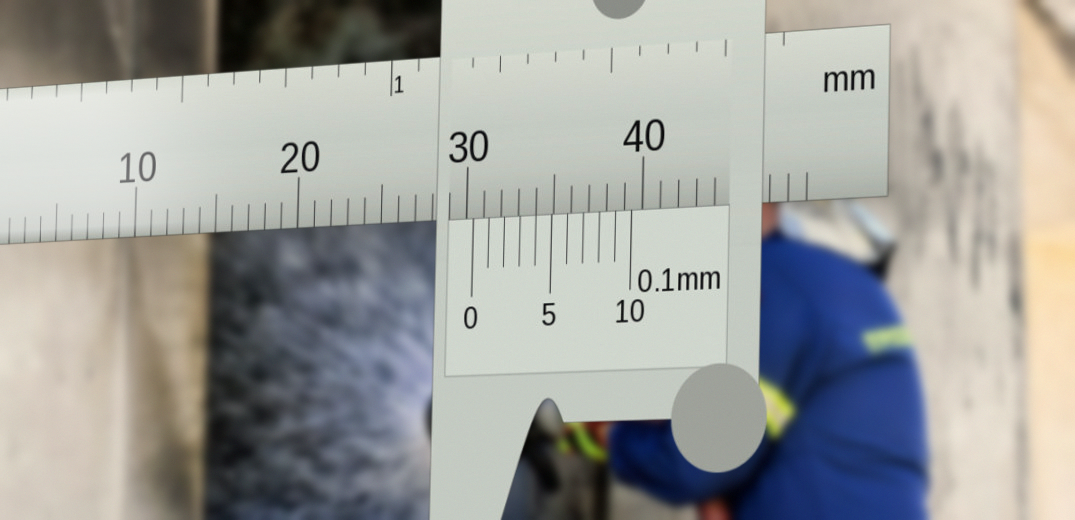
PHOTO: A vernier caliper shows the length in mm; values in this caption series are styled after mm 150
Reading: mm 30.4
